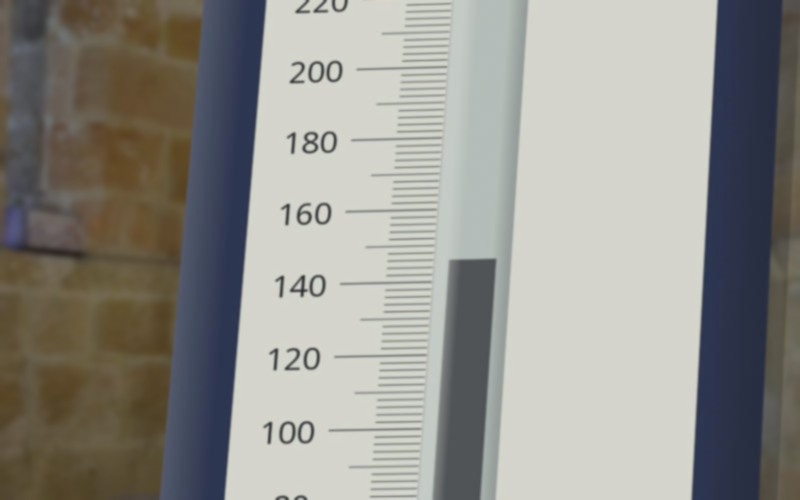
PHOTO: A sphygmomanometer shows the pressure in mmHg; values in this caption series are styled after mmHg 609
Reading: mmHg 146
